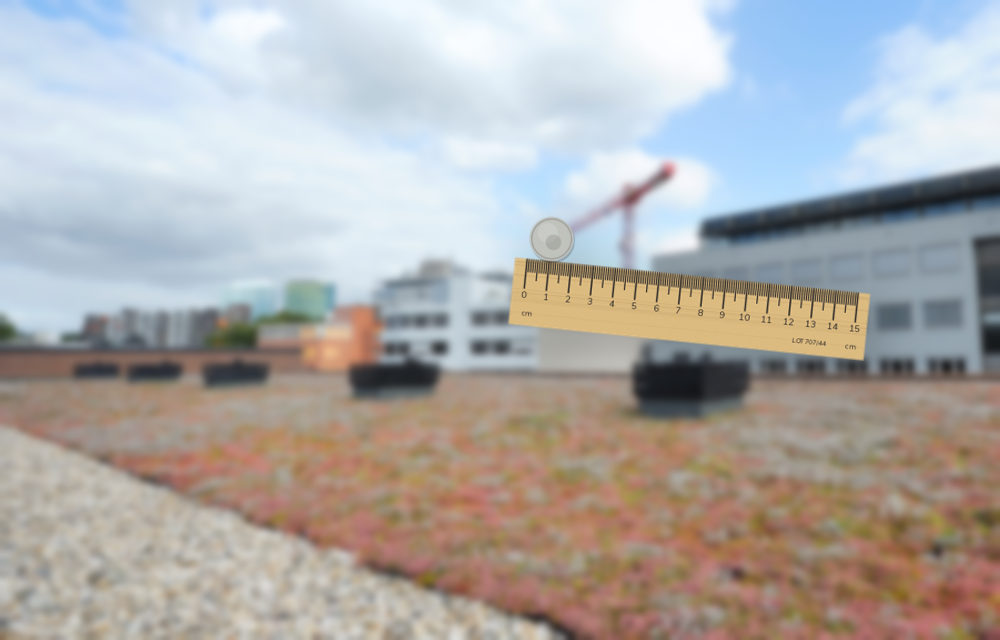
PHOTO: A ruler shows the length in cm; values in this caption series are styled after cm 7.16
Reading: cm 2
